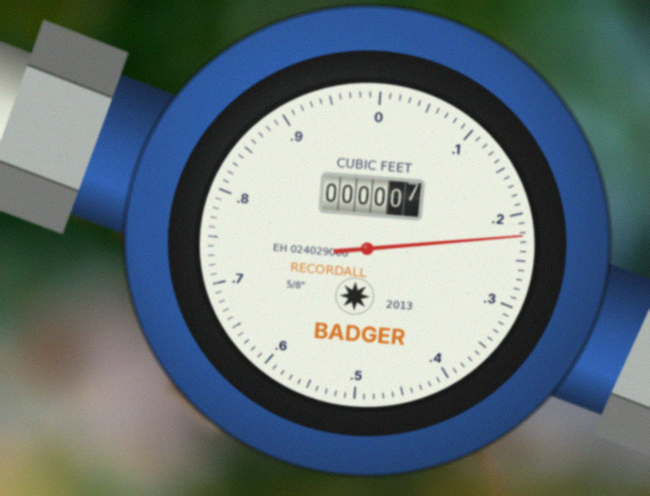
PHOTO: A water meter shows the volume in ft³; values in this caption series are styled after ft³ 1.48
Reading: ft³ 7.22
